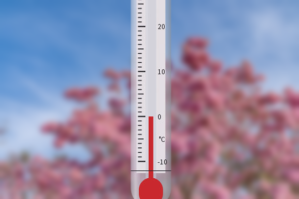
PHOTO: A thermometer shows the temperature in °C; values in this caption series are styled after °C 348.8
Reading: °C 0
